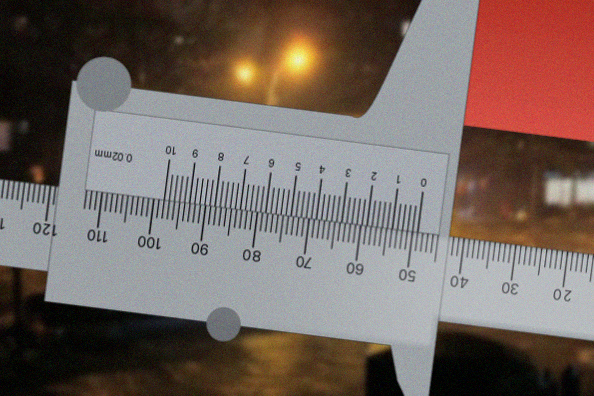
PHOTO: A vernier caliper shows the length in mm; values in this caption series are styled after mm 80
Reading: mm 49.0
